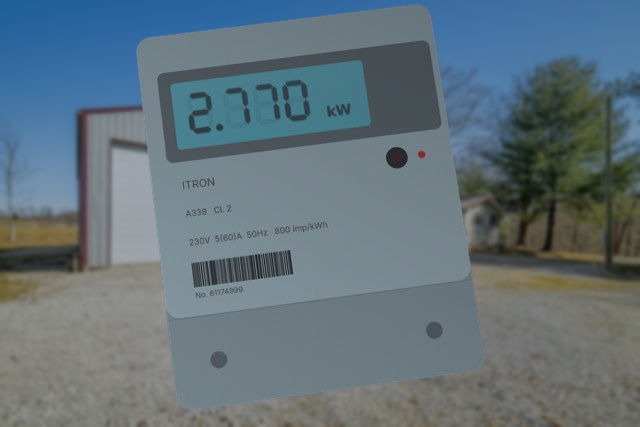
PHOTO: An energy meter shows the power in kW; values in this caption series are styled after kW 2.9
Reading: kW 2.770
